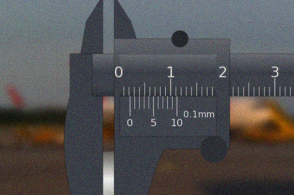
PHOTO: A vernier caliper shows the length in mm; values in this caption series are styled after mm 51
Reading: mm 2.2
